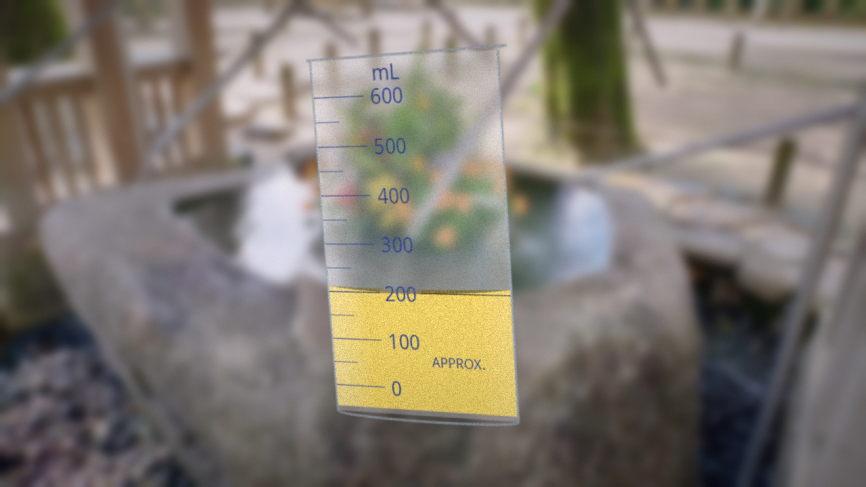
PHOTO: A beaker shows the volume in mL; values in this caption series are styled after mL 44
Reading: mL 200
